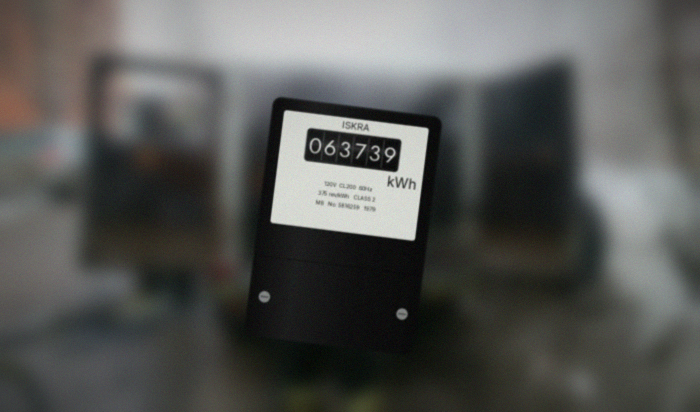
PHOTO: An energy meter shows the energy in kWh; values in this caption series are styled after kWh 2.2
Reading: kWh 63739
